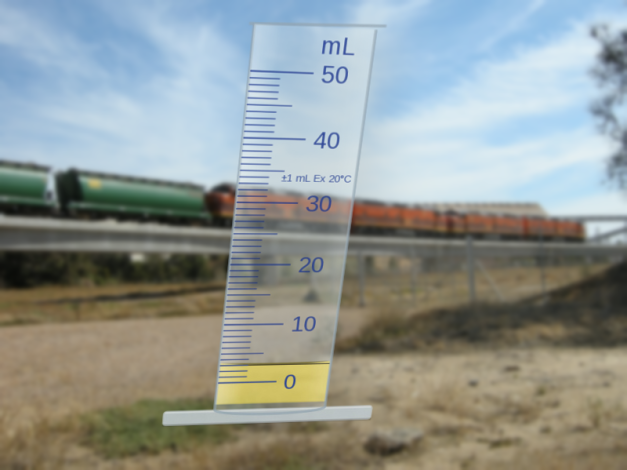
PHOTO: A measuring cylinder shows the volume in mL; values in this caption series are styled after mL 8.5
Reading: mL 3
